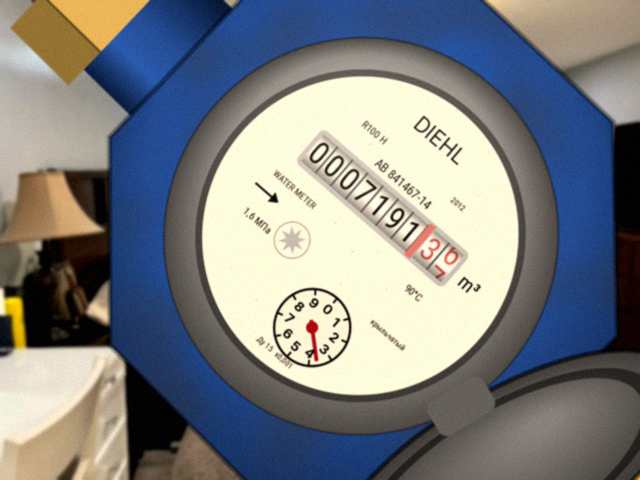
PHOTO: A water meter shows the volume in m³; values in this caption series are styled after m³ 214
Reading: m³ 7191.363
